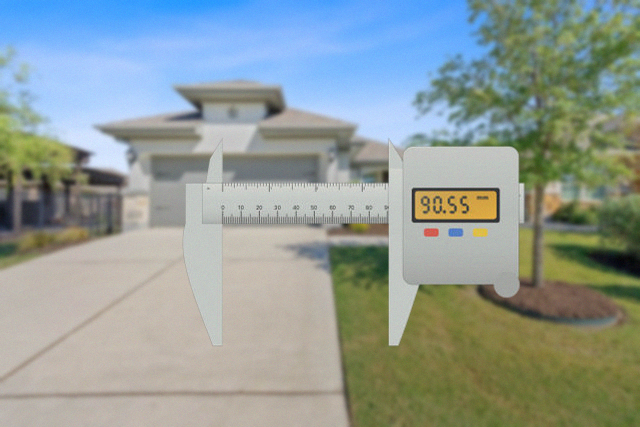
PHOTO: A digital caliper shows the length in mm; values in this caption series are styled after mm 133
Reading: mm 90.55
